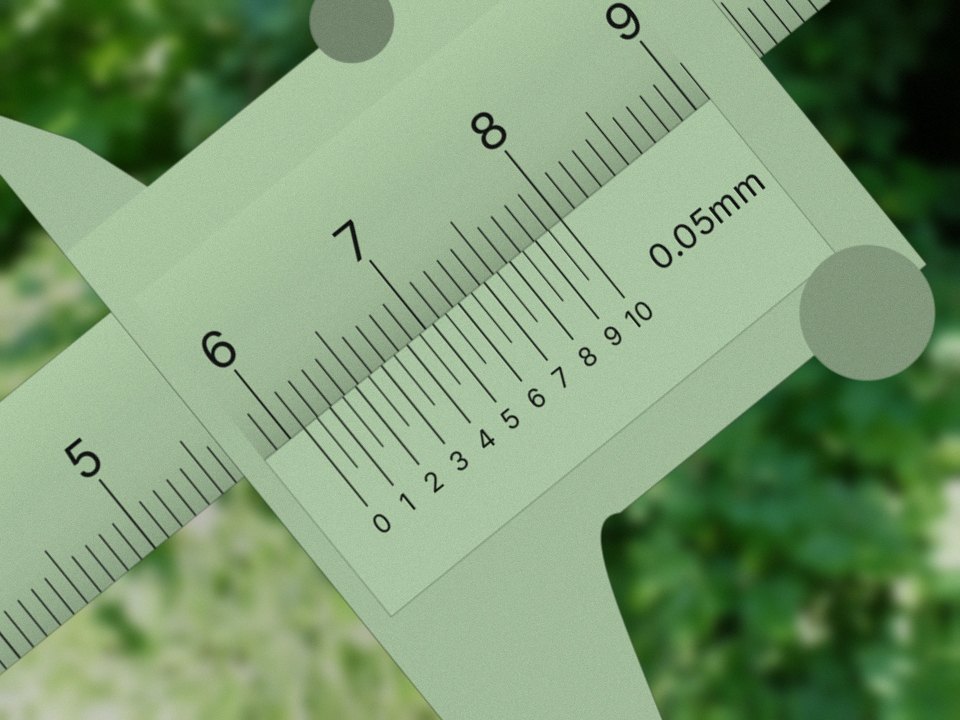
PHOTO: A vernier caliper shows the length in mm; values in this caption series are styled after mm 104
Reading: mm 61.0
